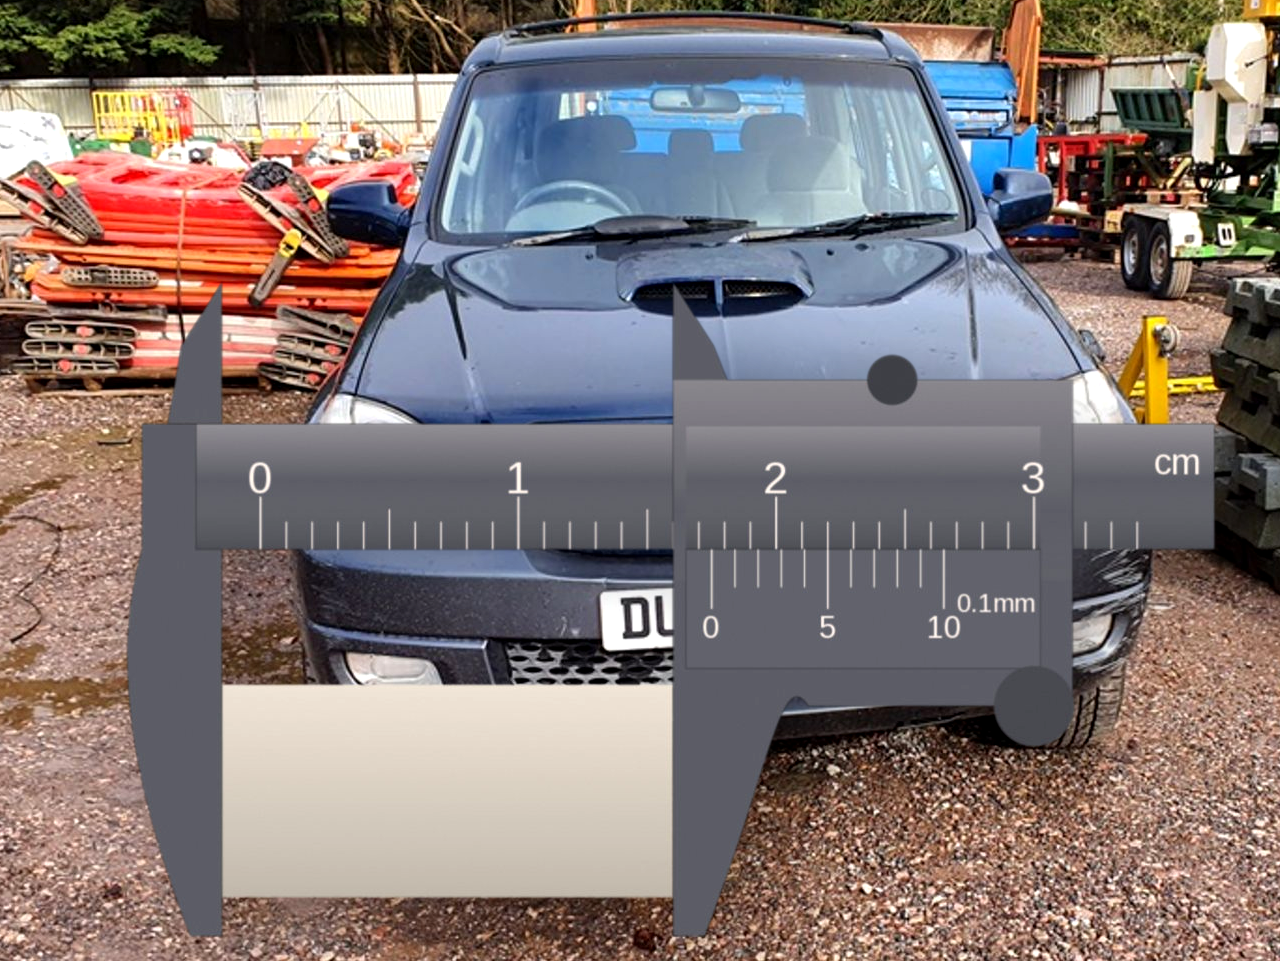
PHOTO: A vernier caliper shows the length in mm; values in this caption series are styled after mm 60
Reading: mm 17.5
